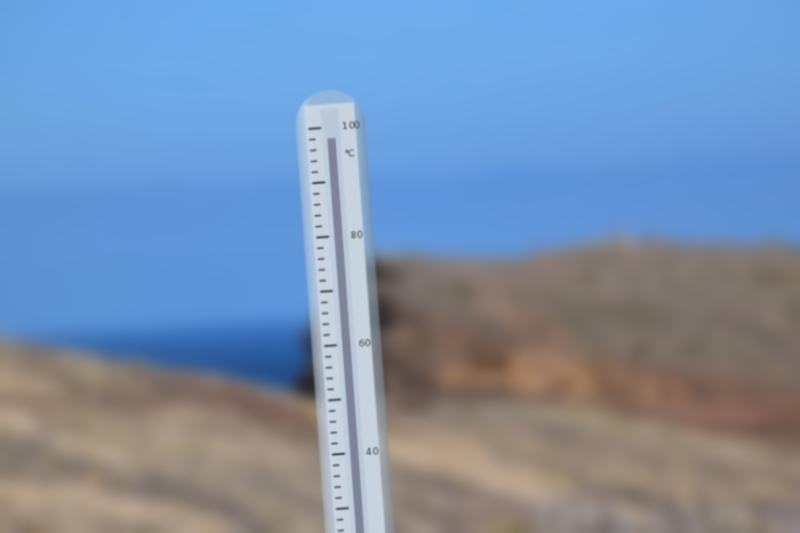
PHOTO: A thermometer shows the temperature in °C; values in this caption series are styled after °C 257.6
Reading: °C 98
